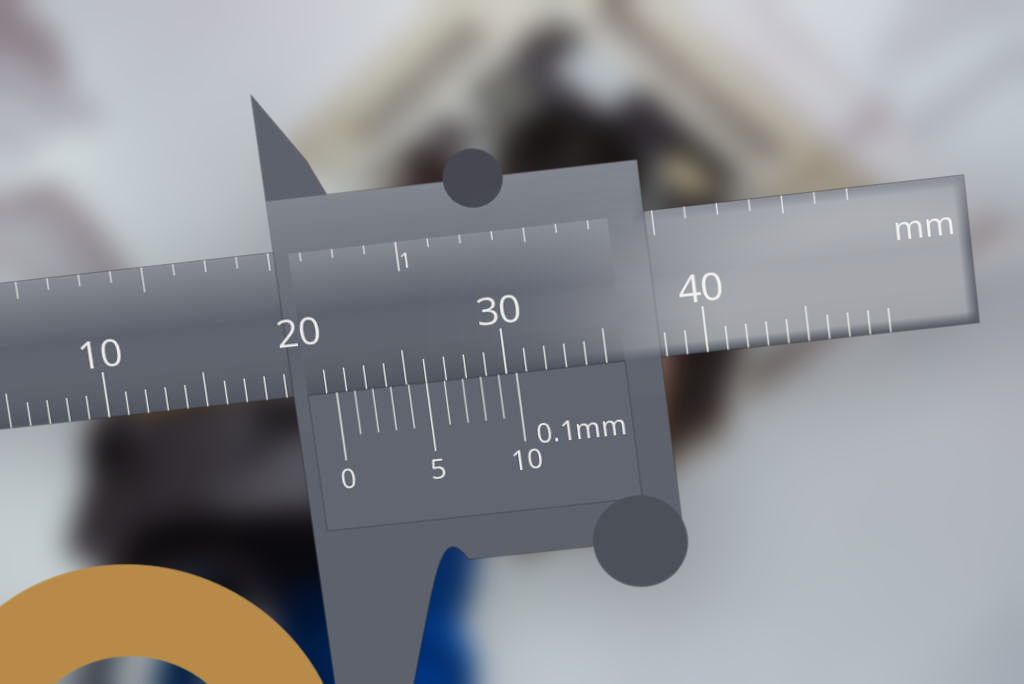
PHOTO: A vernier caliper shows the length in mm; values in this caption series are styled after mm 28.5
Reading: mm 21.5
